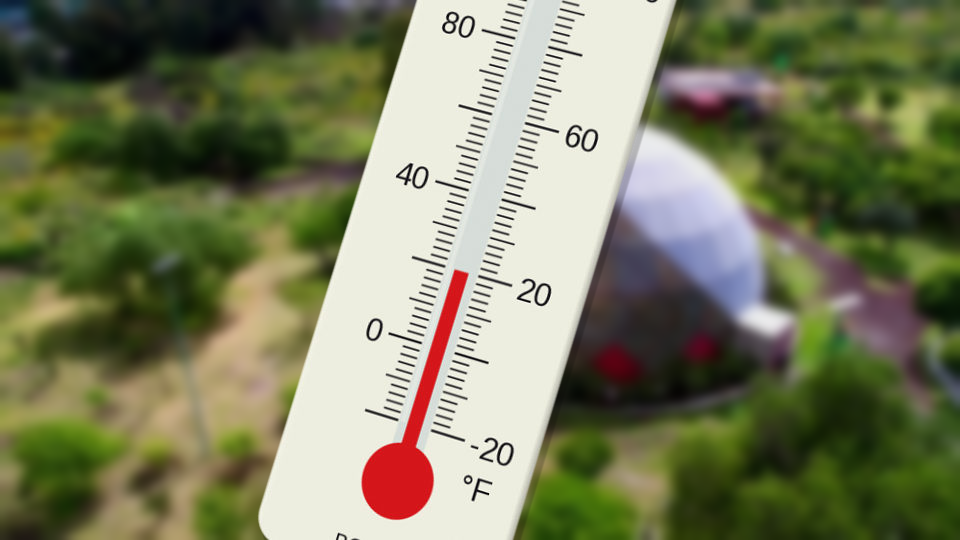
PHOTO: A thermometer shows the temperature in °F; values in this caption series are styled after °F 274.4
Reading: °F 20
